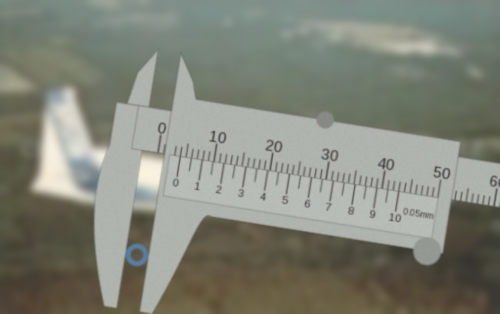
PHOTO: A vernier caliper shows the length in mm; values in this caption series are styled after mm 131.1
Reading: mm 4.0
